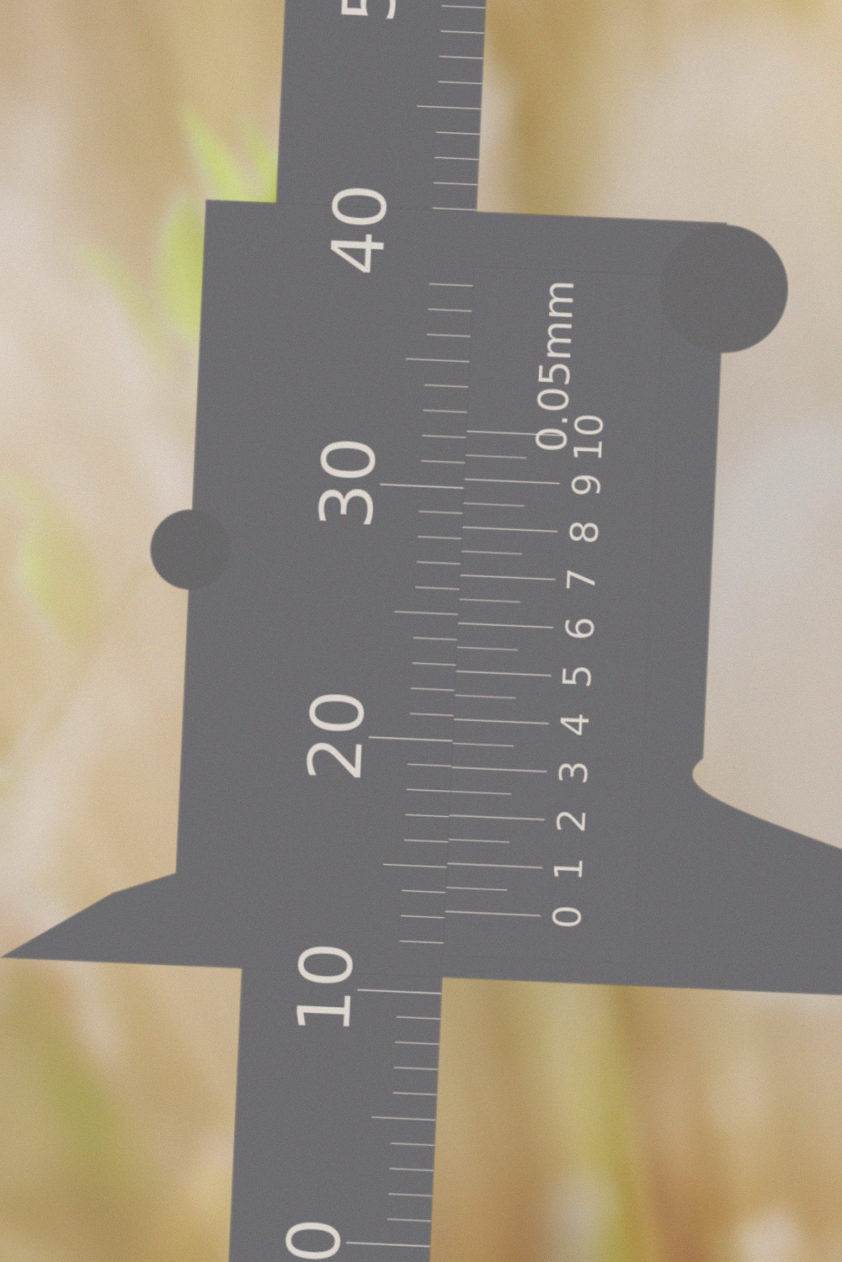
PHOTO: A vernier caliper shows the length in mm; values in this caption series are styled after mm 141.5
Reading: mm 13.25
